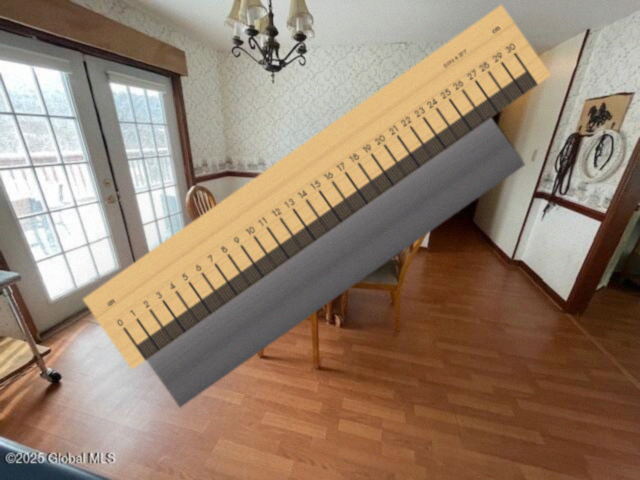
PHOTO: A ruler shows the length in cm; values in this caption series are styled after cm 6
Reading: cm 26.5
